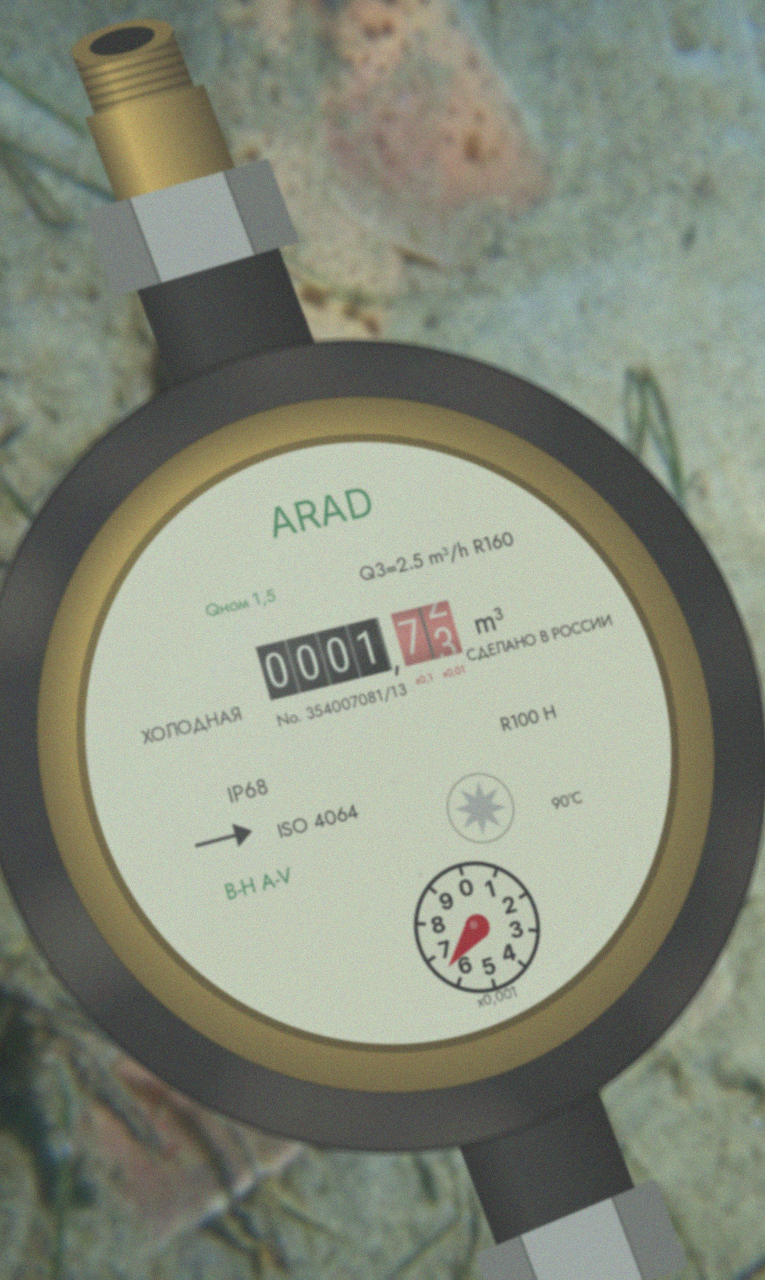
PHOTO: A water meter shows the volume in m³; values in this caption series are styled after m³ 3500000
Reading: m³ 1.726
